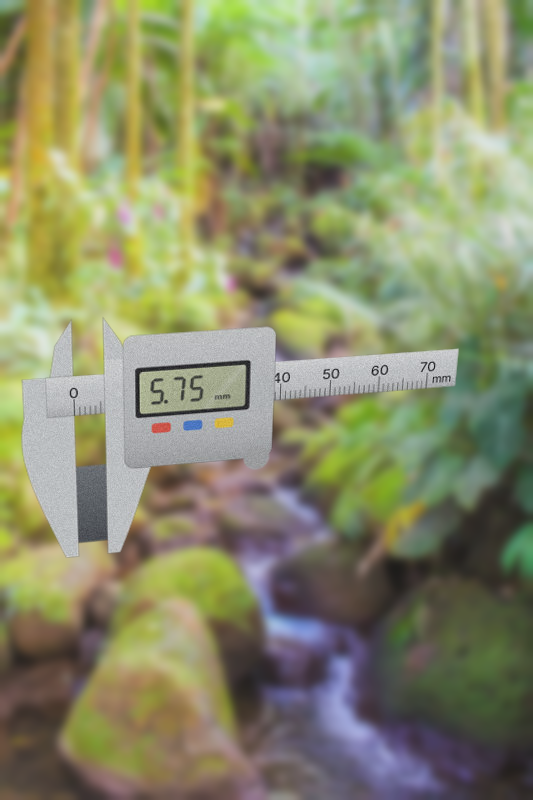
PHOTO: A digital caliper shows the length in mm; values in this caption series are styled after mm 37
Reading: mm 5.75
